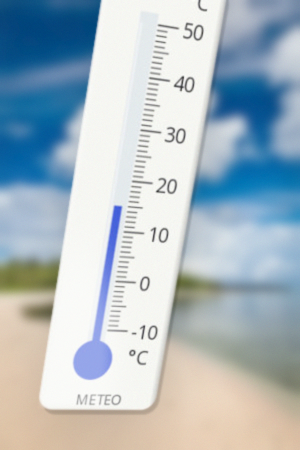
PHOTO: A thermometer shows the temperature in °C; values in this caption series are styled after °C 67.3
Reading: °C 15
